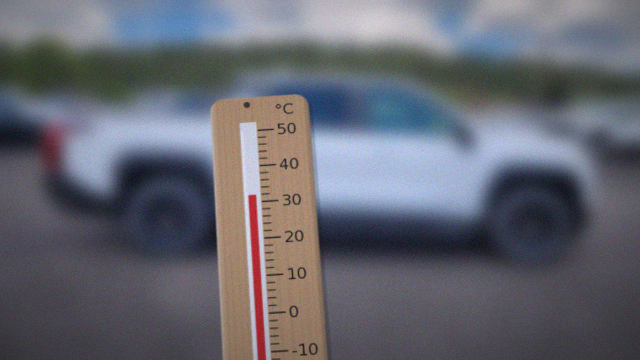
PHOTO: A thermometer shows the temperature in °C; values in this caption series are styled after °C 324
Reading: °C 32
